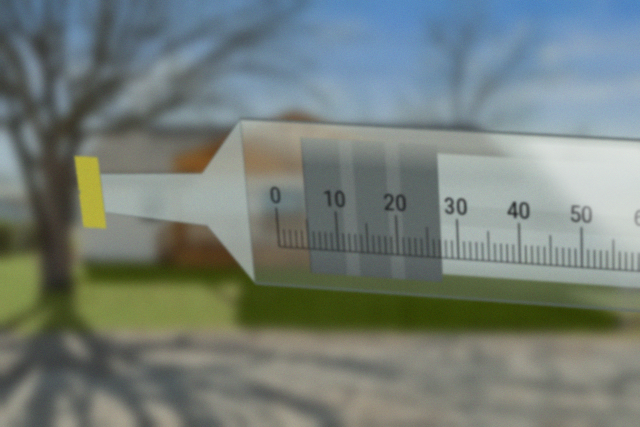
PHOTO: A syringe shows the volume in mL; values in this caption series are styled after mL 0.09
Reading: mL 5
